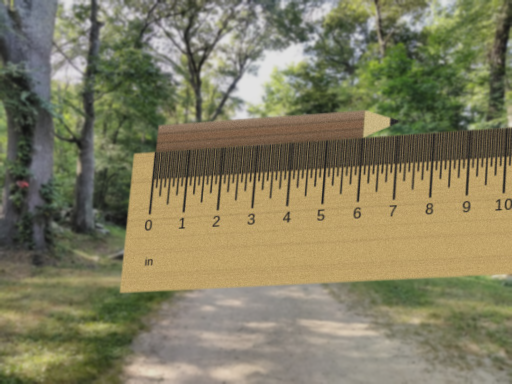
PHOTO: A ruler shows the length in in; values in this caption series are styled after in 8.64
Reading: in 7
